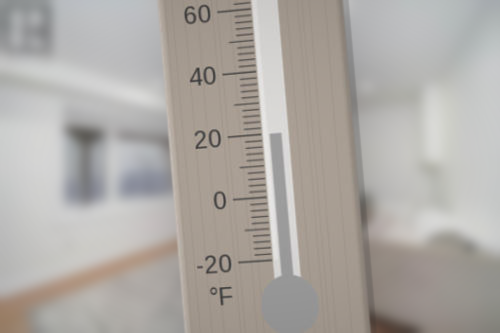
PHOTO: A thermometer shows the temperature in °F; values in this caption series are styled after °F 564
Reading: °F 20
